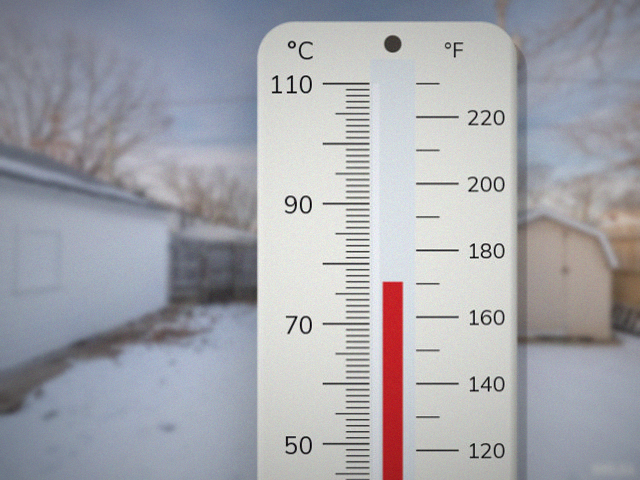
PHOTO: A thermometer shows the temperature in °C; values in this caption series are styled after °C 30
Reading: °C 77
